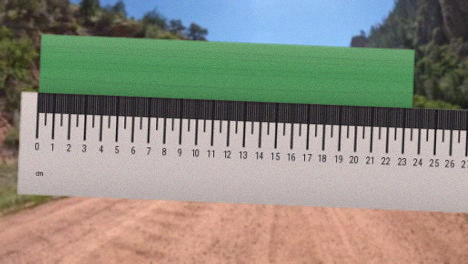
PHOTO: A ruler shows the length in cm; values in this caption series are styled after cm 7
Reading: cm 23.5
